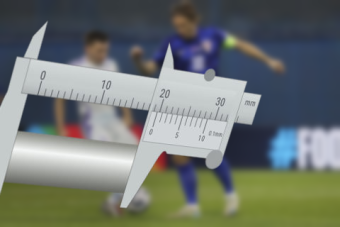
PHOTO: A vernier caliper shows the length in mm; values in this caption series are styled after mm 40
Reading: mm 19.6
